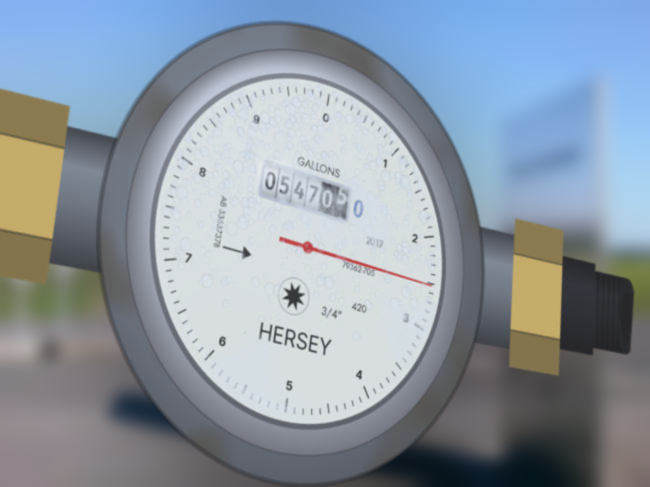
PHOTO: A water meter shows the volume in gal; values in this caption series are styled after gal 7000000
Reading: gal 547052.5
